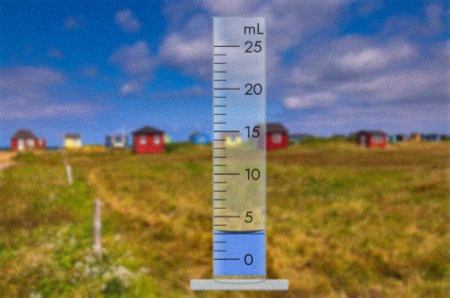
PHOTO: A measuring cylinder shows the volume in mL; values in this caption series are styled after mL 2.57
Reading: mL 3
